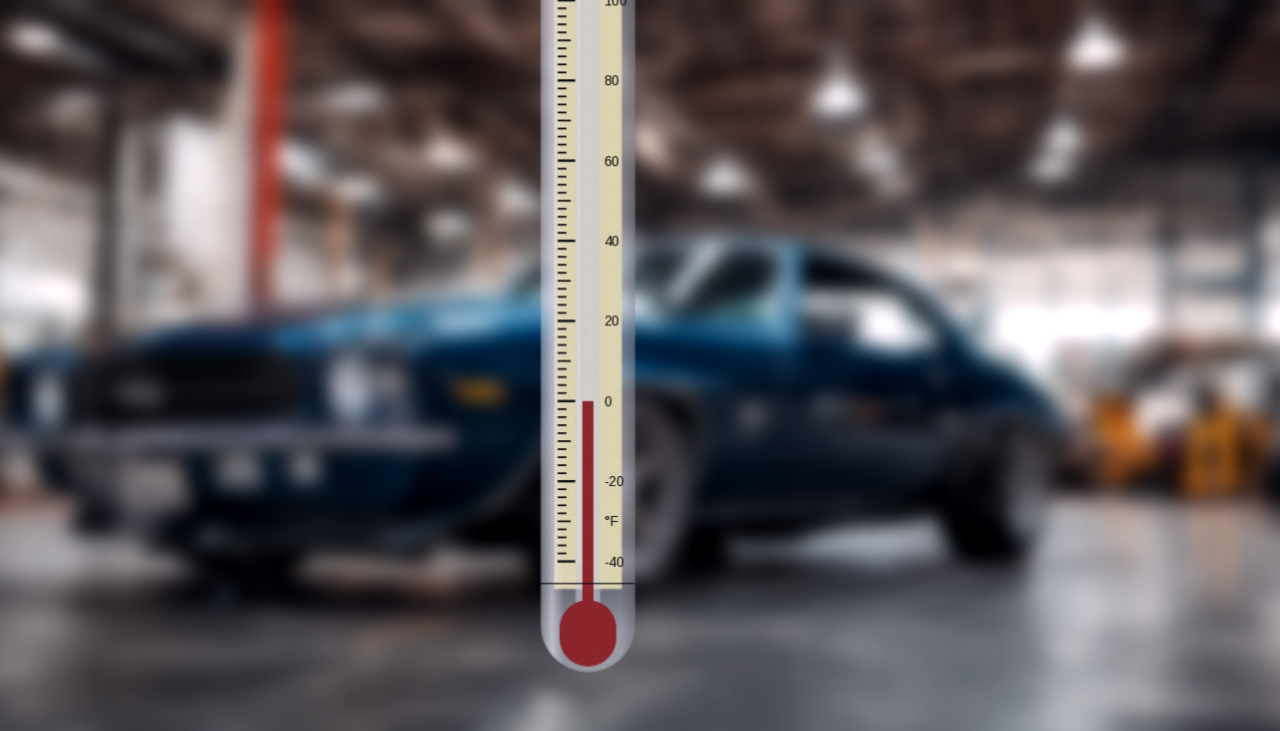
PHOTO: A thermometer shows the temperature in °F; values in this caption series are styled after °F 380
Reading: °F 0
